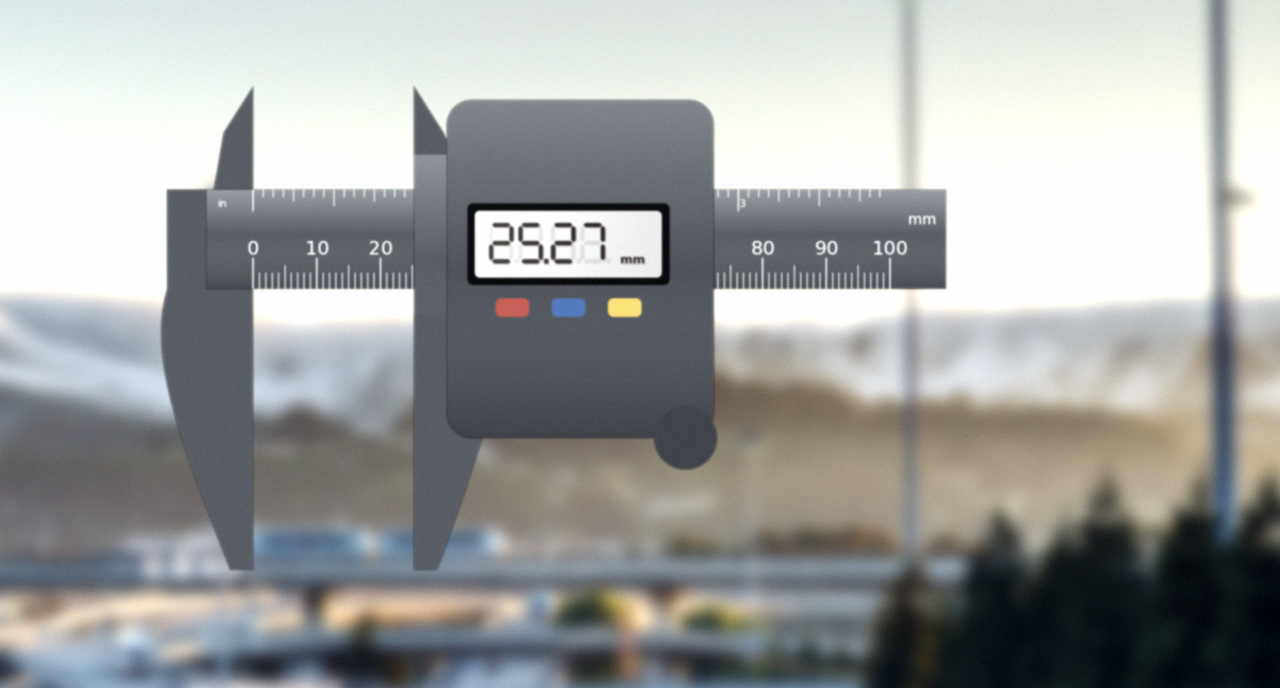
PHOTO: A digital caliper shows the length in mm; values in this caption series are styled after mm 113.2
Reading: mm 25.27
